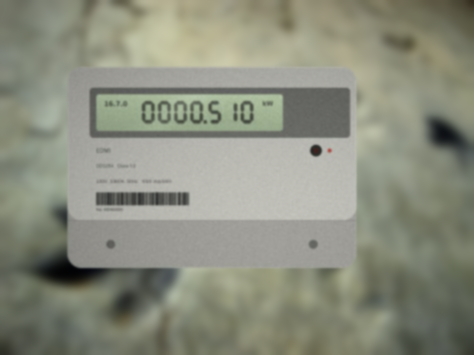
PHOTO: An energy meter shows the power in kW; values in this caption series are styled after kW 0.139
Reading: kW 0.510
